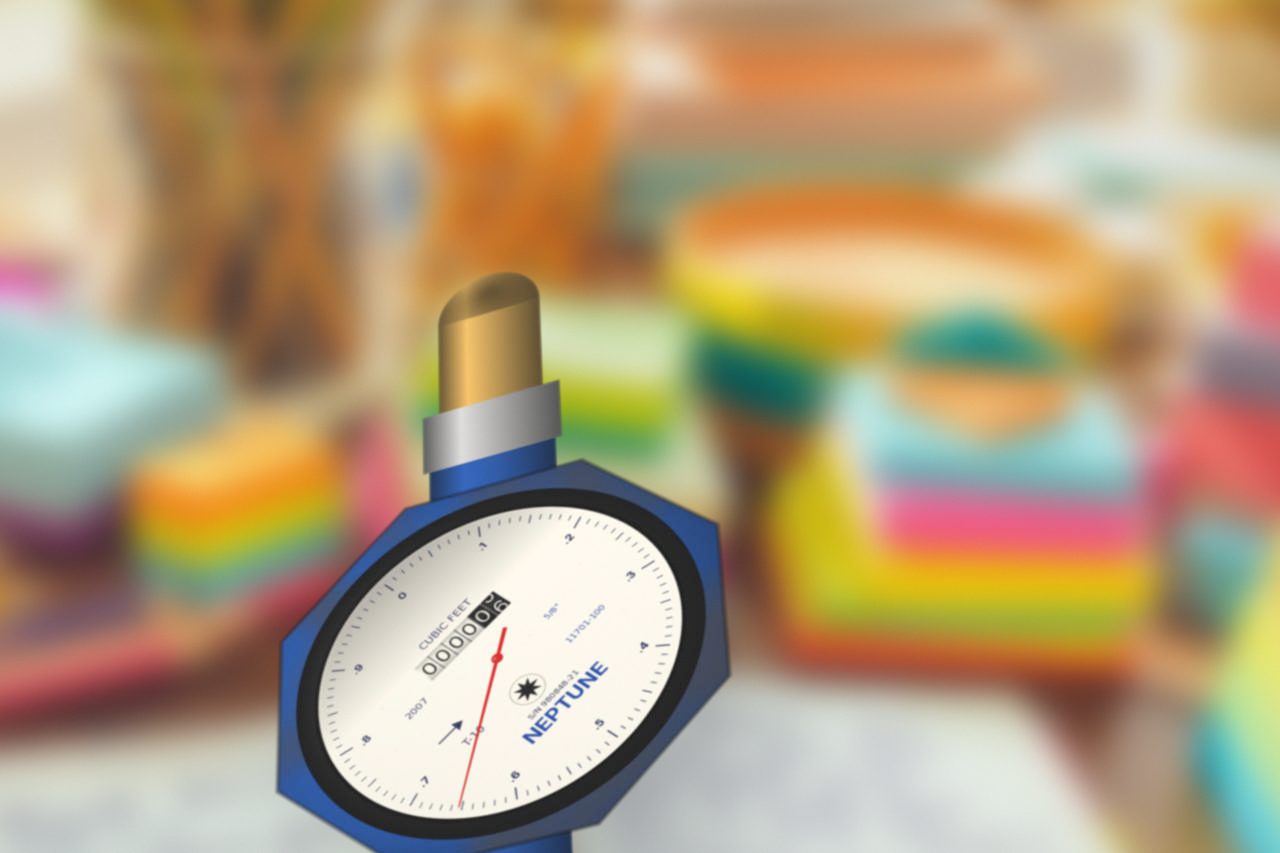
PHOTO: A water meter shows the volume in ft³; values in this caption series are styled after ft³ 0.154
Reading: ft³ 5.65
